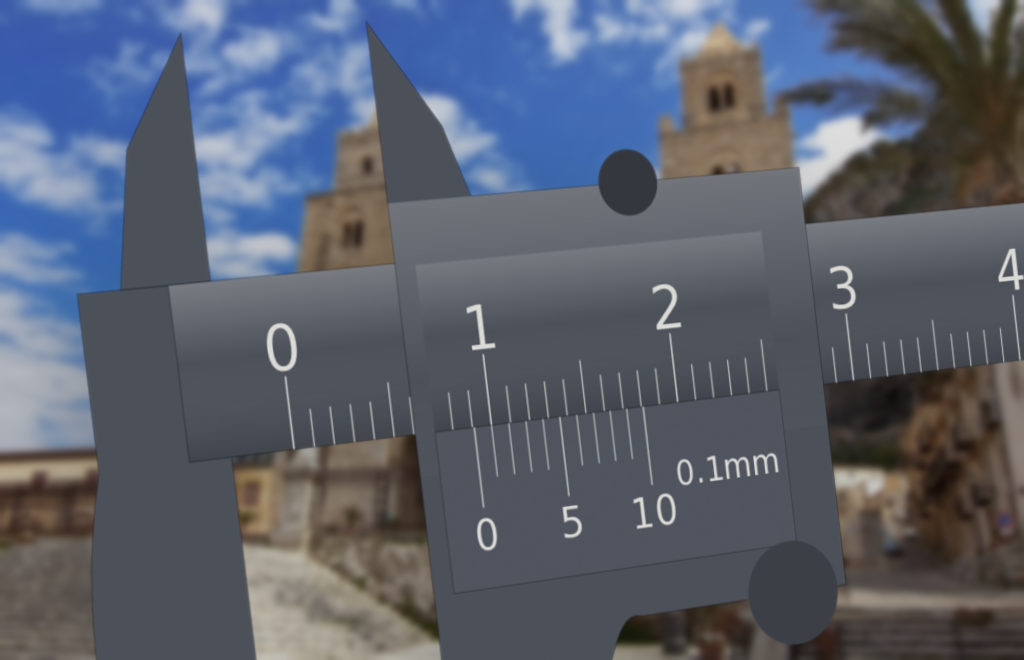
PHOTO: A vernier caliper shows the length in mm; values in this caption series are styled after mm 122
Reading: mm 9.1
